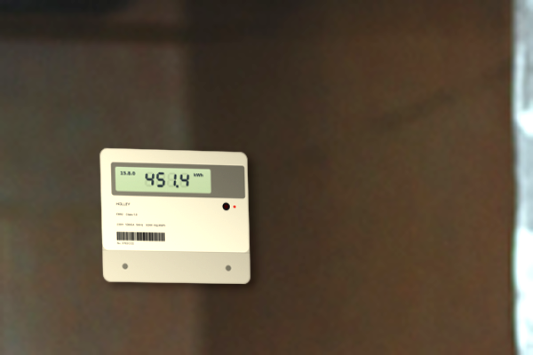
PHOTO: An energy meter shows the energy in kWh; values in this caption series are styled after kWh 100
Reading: kWh 451.4
